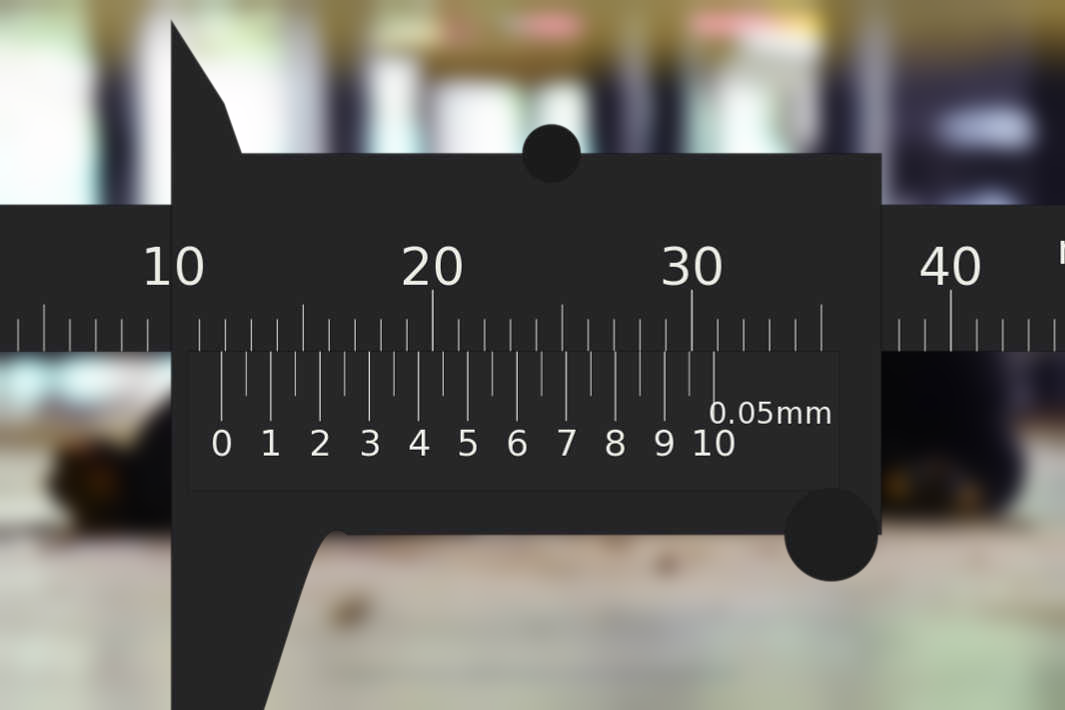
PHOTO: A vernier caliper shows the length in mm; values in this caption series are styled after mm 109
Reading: mm 11.85
